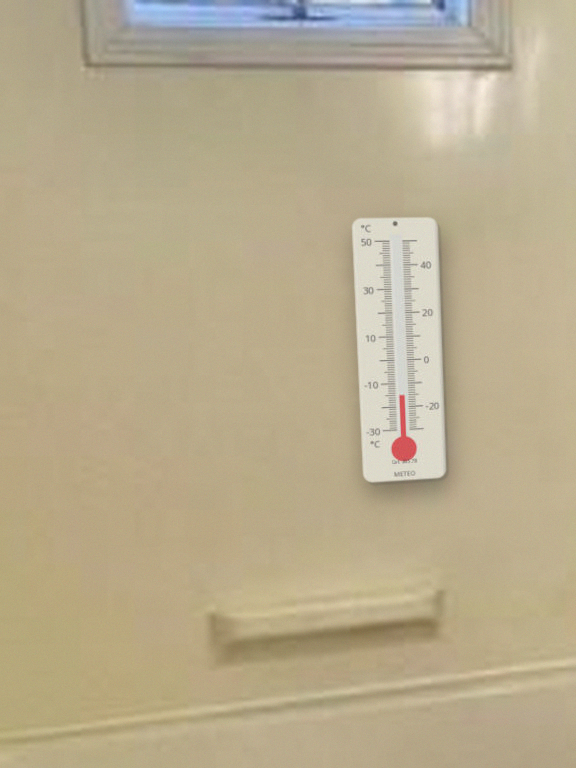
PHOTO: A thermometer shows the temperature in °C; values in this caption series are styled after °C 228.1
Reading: °C -15
